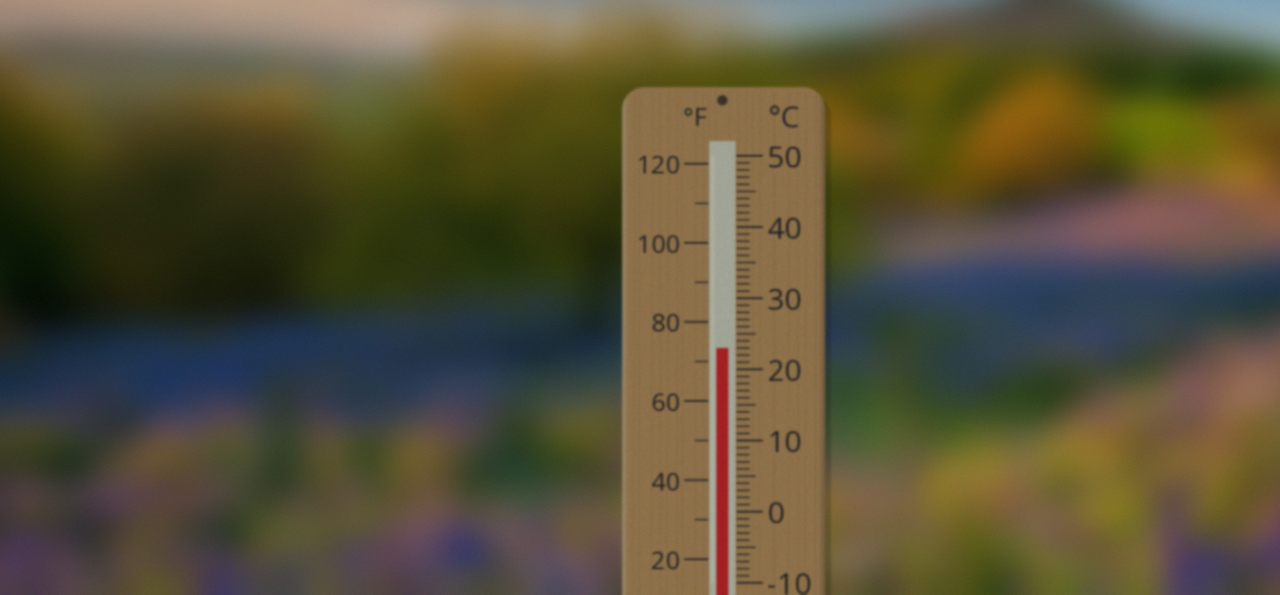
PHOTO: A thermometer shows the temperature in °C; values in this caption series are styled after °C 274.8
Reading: °C 23
